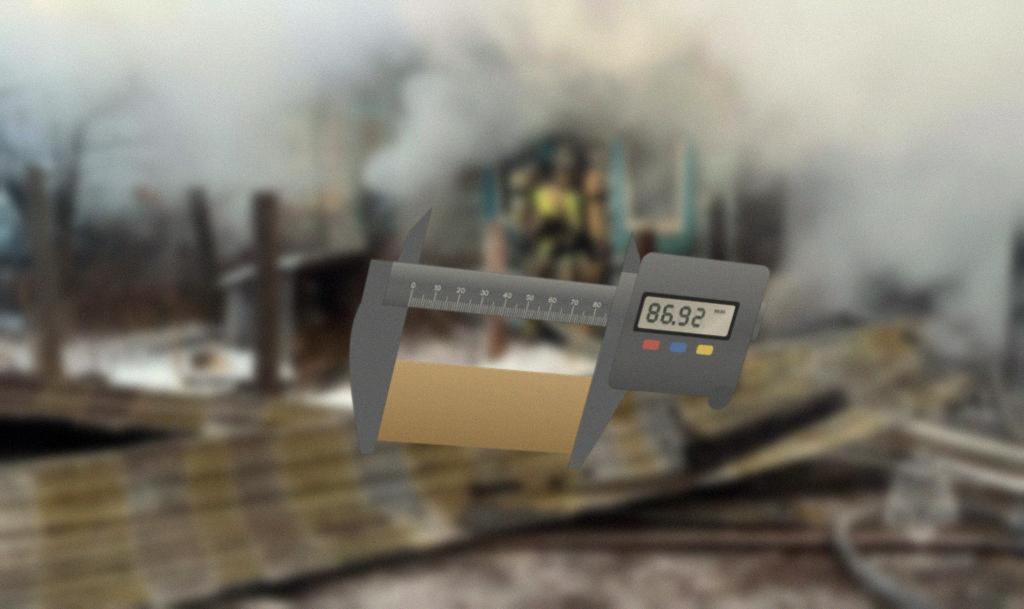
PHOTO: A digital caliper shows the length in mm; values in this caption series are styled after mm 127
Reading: mm 86.92
